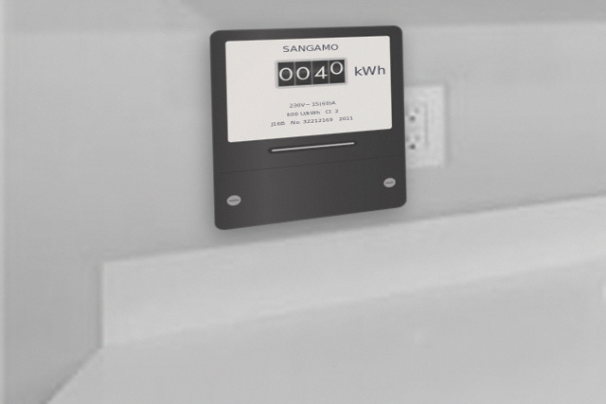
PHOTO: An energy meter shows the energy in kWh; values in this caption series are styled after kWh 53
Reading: kWh 40
